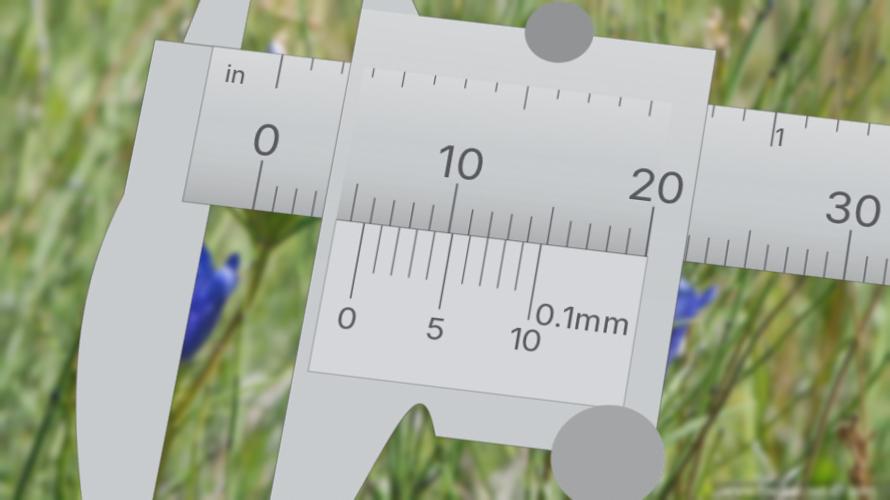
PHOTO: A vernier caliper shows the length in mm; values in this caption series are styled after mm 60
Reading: mm 5.7
